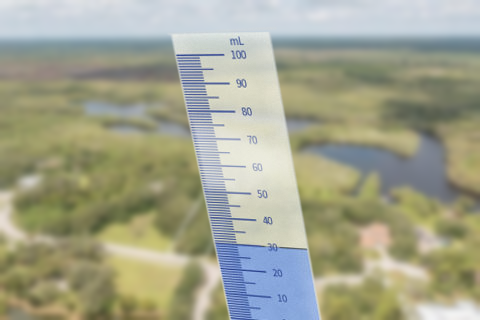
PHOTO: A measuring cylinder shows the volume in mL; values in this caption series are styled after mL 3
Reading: mL 30
